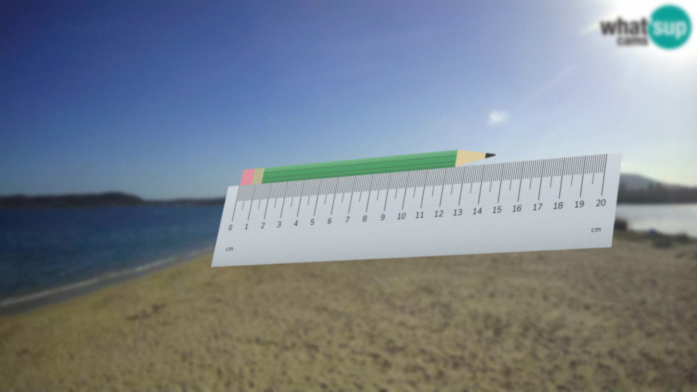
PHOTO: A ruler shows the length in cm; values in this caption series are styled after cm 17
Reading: cm 14.5
